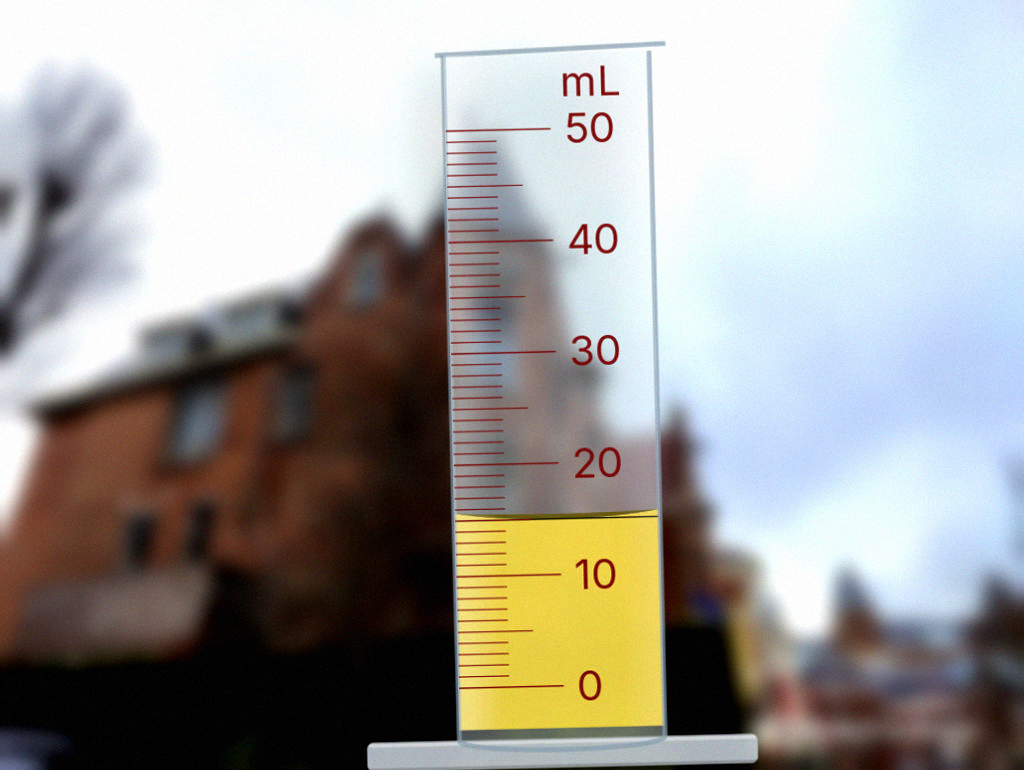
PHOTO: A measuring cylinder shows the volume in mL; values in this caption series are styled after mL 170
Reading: mL 15
